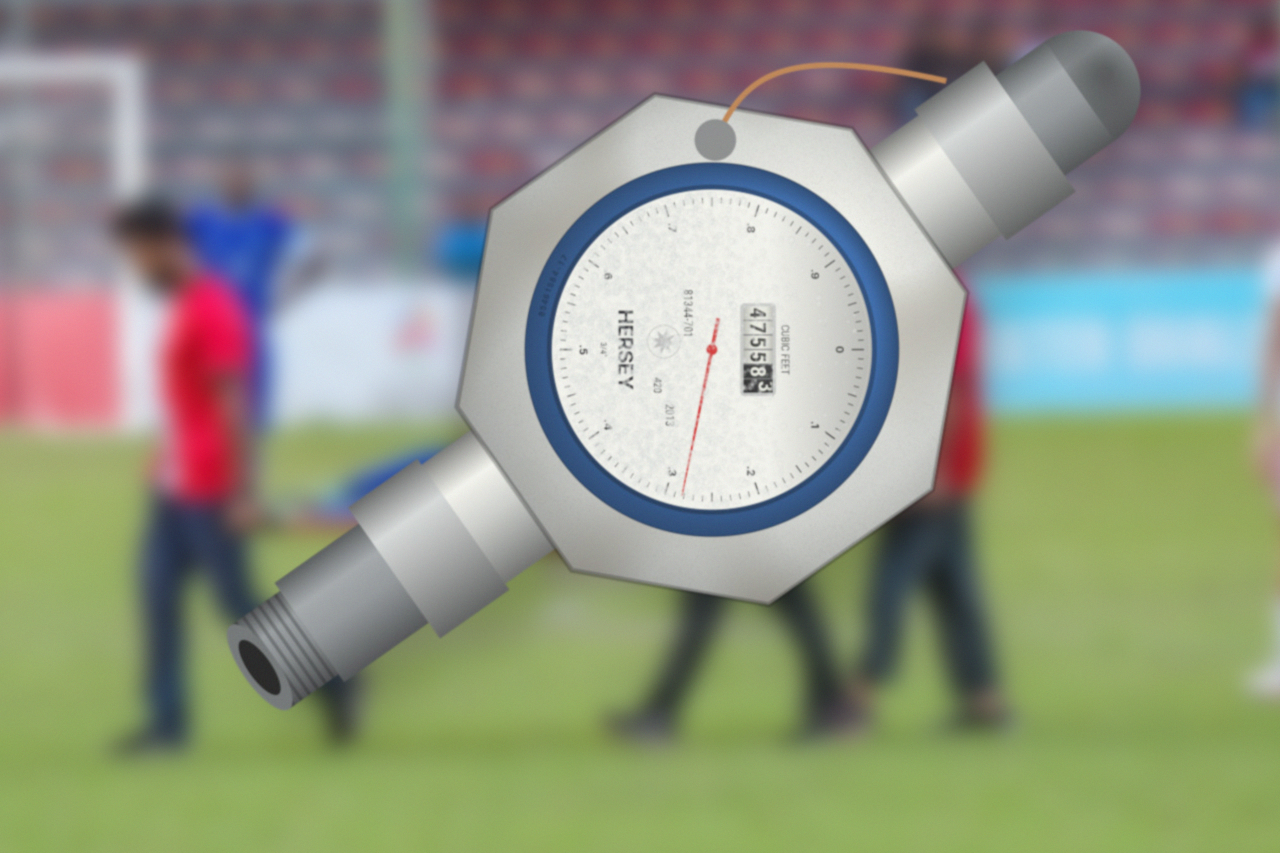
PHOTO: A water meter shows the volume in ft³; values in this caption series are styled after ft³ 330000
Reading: ft³ 475583.28
